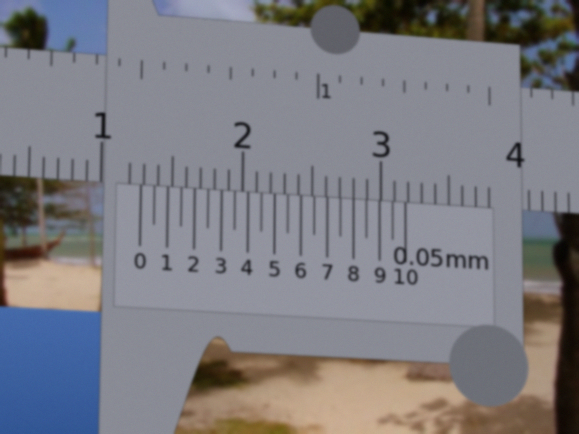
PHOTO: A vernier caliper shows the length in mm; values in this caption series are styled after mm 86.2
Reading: mm 12.8
